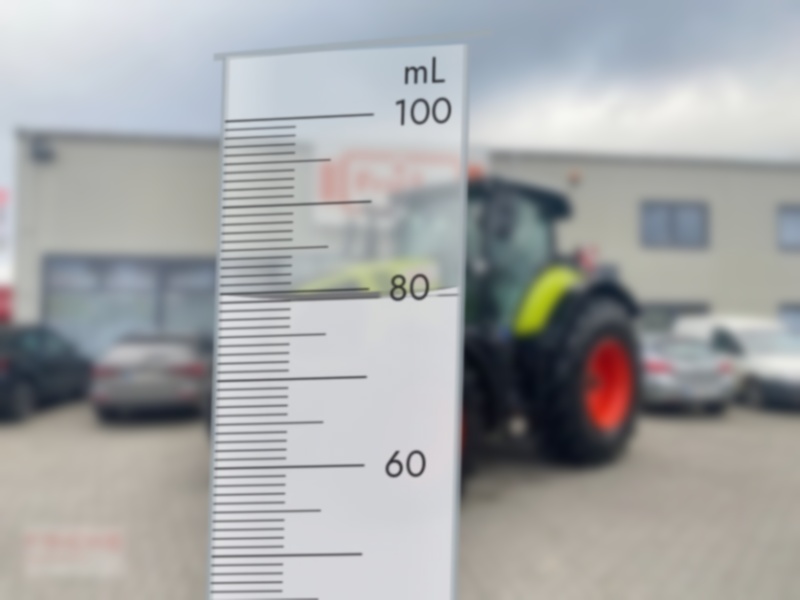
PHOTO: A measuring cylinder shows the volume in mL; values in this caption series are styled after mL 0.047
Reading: mL 79
